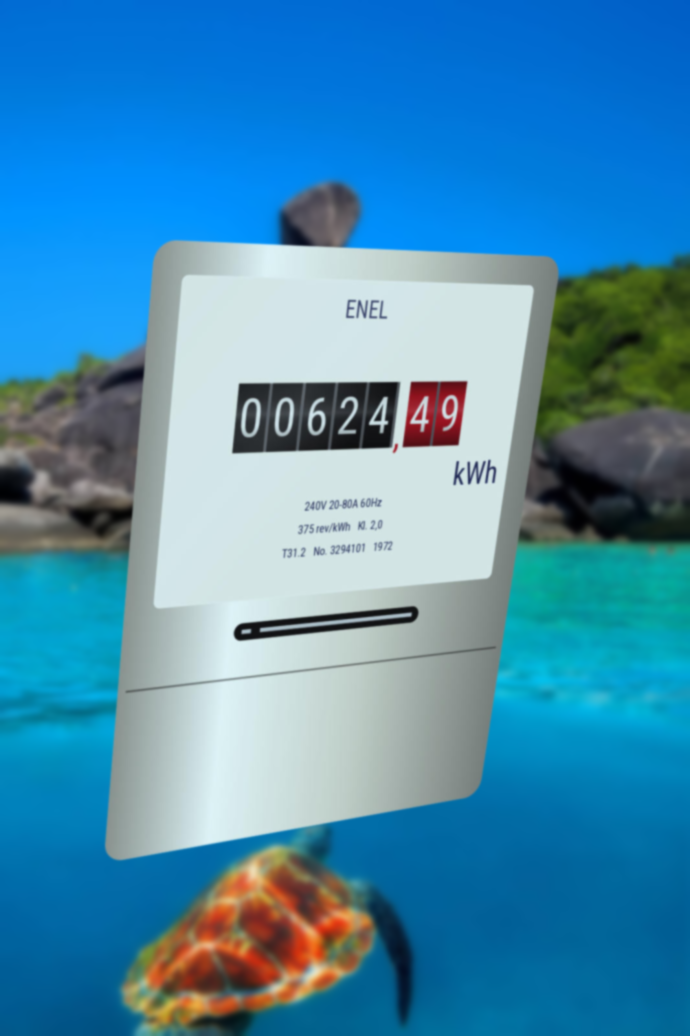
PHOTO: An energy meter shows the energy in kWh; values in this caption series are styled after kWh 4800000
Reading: kWh 624.49
